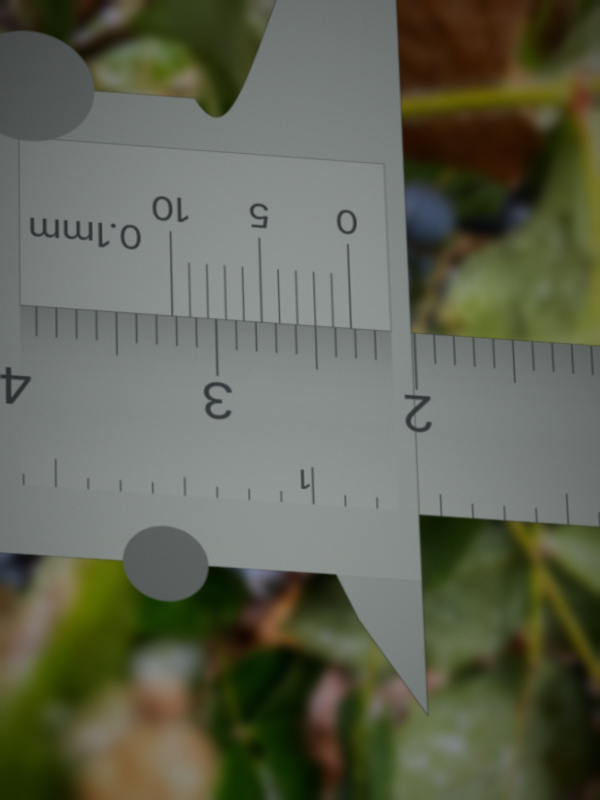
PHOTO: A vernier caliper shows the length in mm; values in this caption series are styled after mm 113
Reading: mm 23.2
